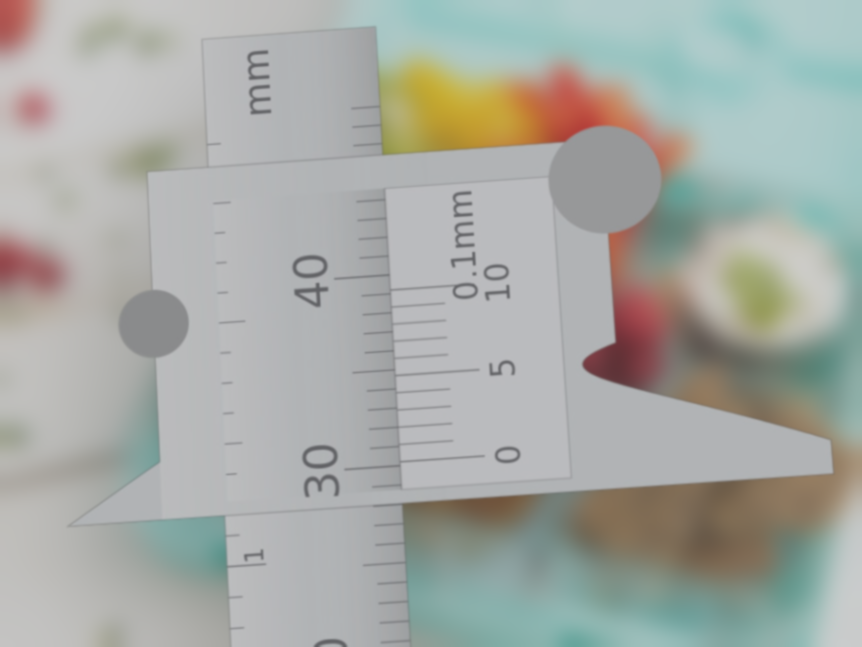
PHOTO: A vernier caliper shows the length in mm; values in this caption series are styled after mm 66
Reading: mm 30.2
